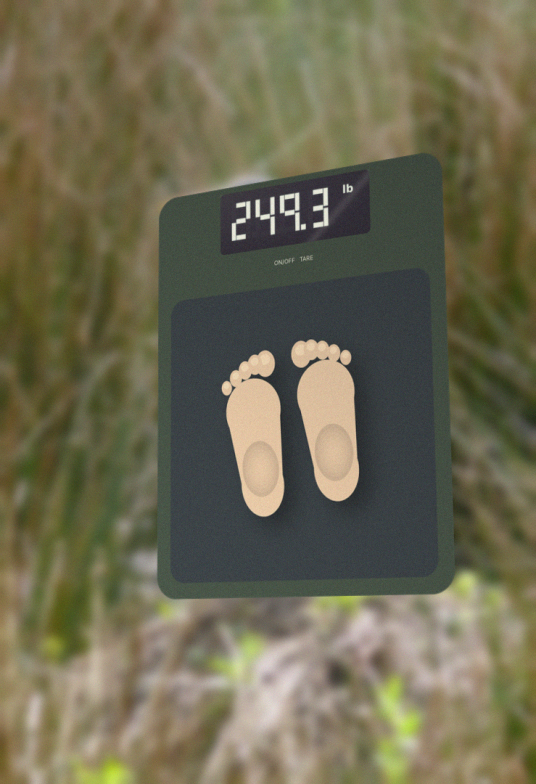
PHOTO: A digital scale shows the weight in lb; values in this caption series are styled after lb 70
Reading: lb 249.3
